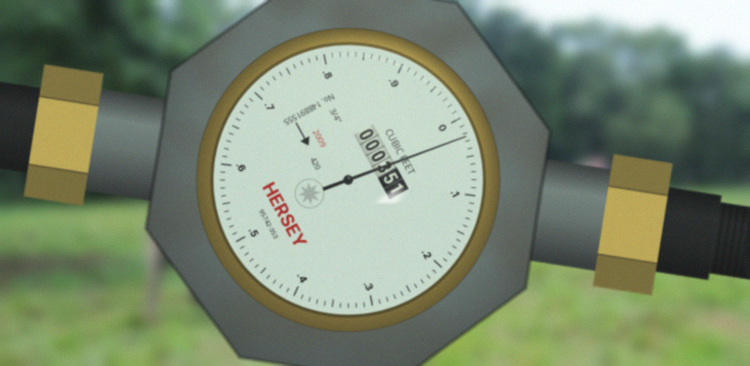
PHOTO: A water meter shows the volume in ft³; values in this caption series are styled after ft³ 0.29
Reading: ft³ 351.02
